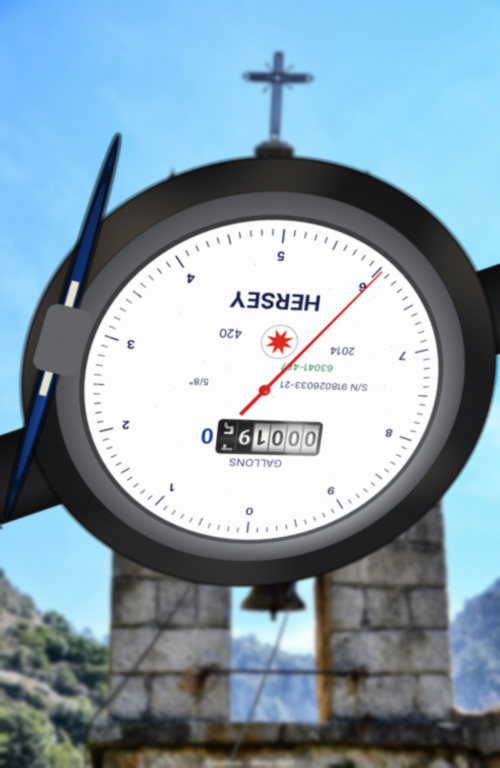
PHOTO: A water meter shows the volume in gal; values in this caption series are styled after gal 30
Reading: gal 1946.0
